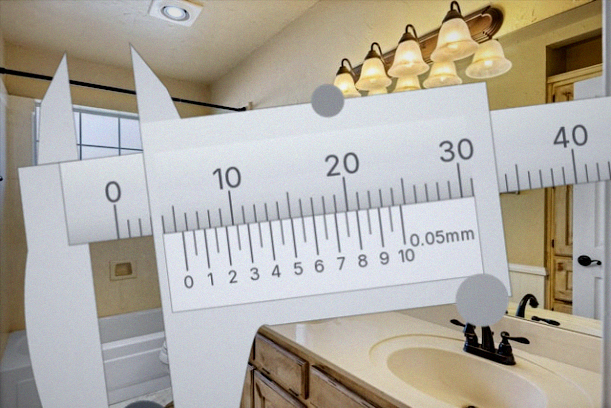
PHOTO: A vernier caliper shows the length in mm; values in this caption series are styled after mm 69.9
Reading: mm 5.6
